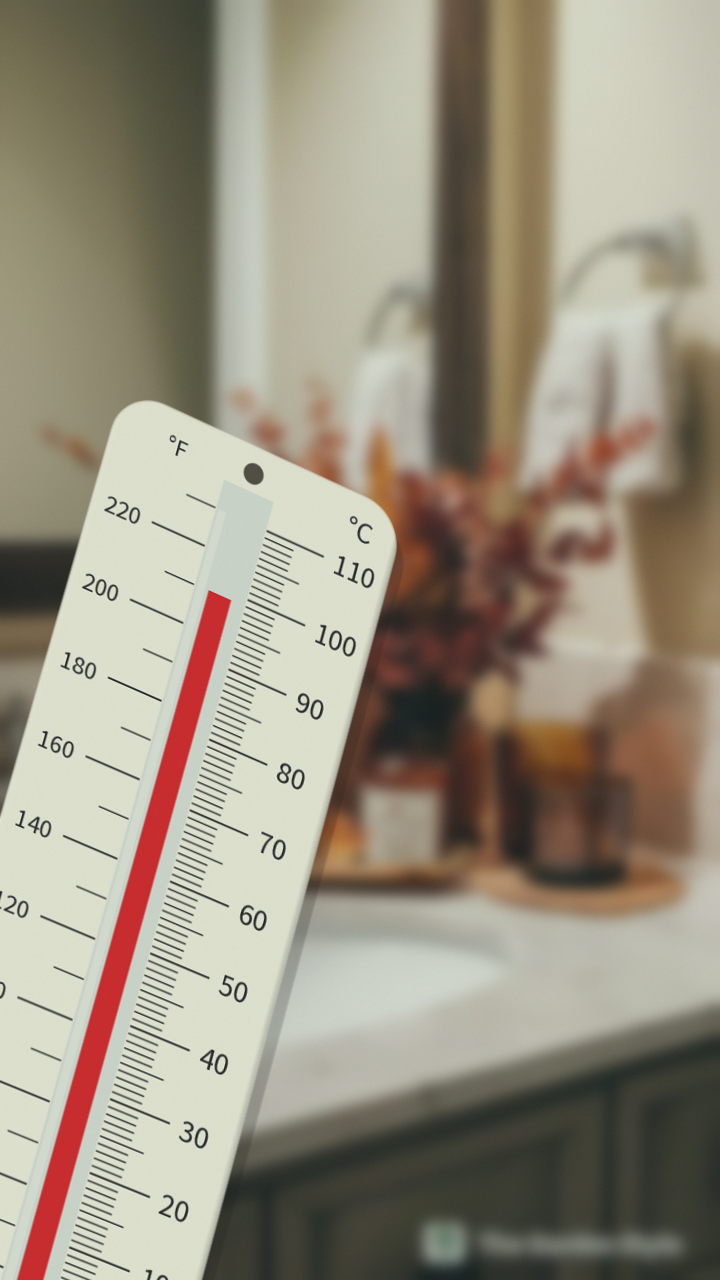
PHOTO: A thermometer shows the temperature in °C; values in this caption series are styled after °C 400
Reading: °C 99
